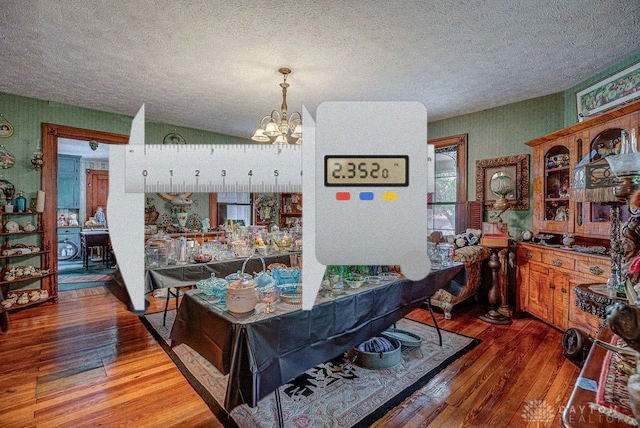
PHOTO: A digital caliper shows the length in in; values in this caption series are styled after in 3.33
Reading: in 2.3520
